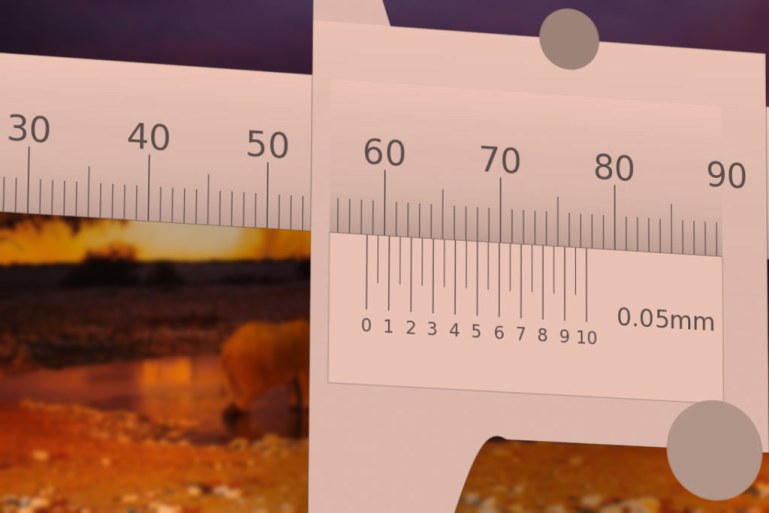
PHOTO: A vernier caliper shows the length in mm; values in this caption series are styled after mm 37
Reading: mm 58.5
